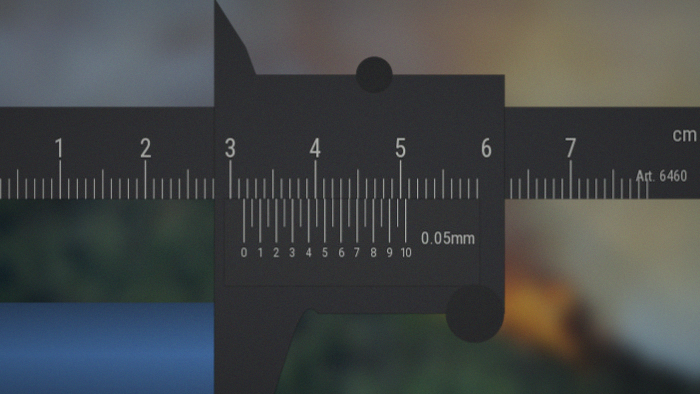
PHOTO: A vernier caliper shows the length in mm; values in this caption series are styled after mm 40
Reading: mm 31.6
